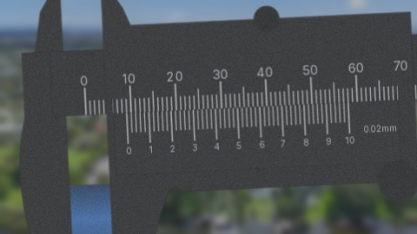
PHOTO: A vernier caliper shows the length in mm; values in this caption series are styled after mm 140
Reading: mm 9.0
